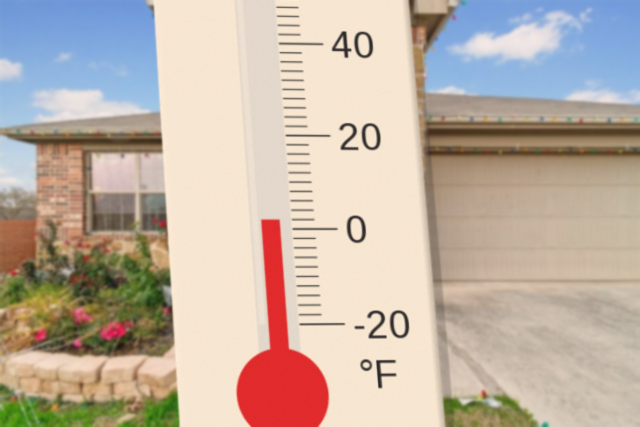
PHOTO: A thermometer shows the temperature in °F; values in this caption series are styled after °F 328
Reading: °F 2
